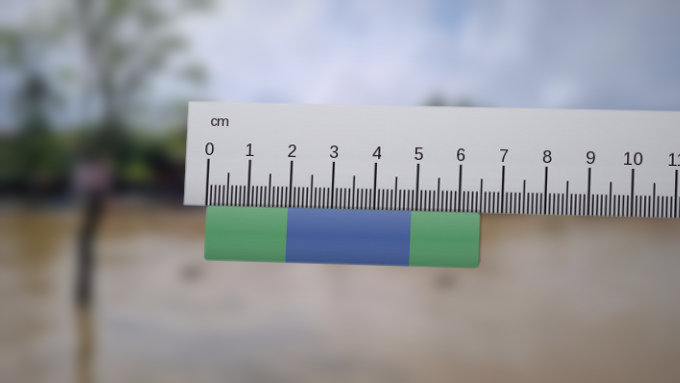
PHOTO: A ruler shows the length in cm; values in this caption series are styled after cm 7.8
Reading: cm 6.5
